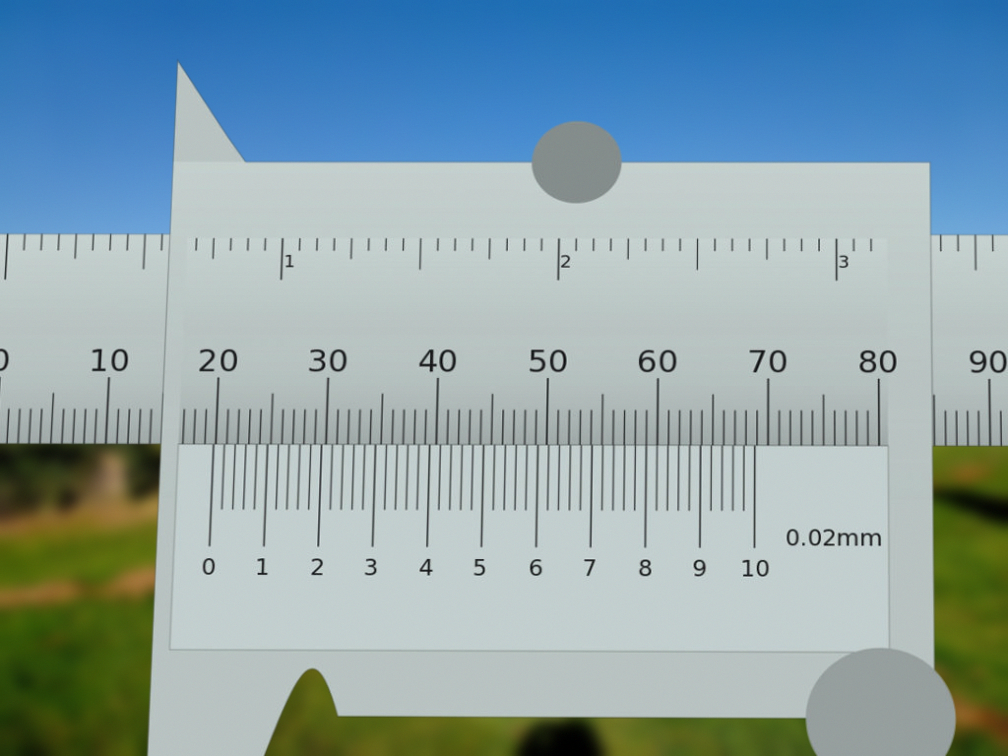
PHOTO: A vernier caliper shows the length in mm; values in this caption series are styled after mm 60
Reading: mm 19.8
